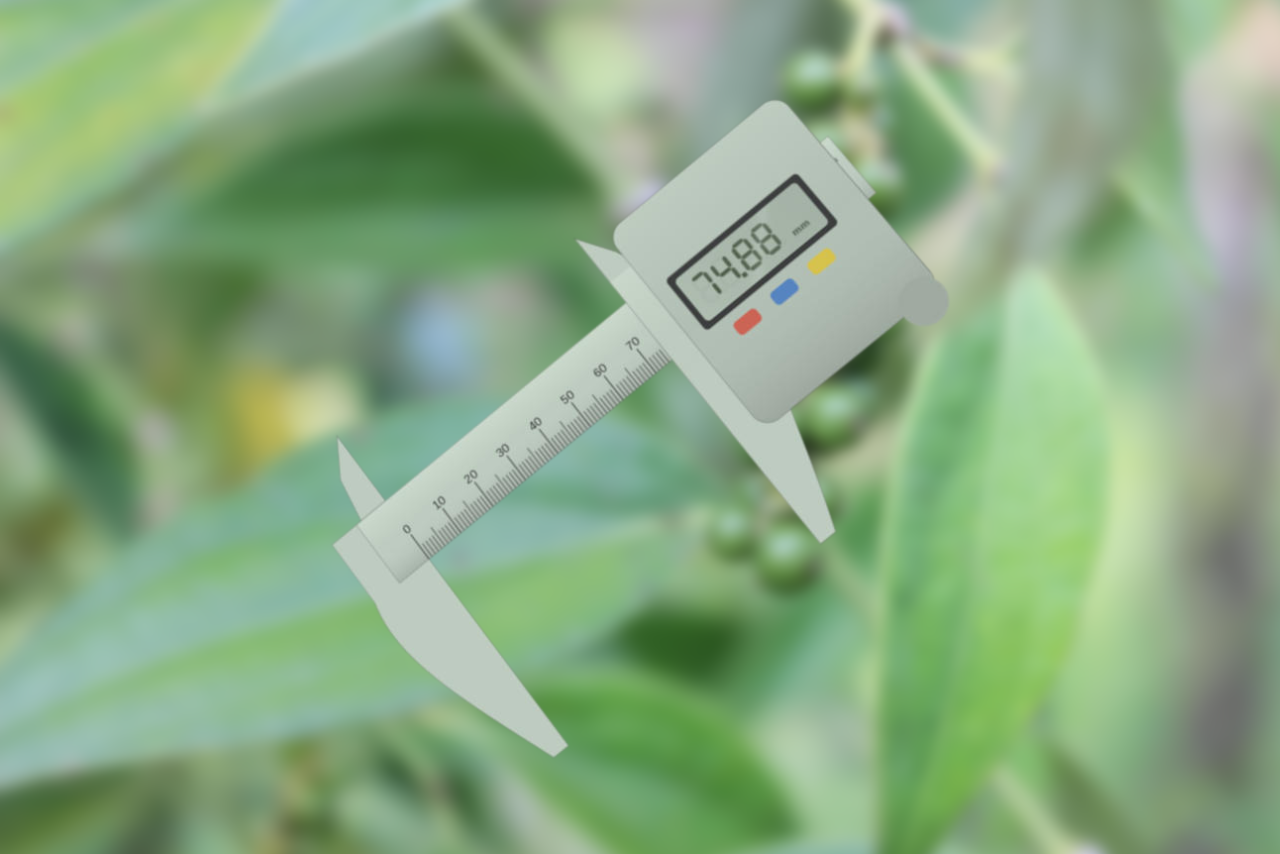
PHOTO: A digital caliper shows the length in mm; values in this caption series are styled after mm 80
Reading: mm 74.88
